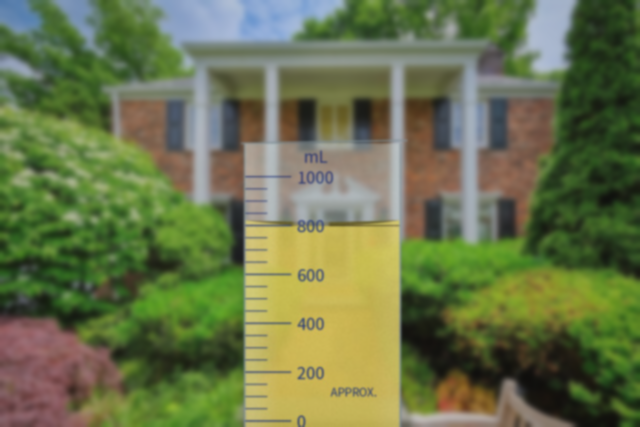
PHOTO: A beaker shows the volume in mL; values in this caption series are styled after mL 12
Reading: mL 800
